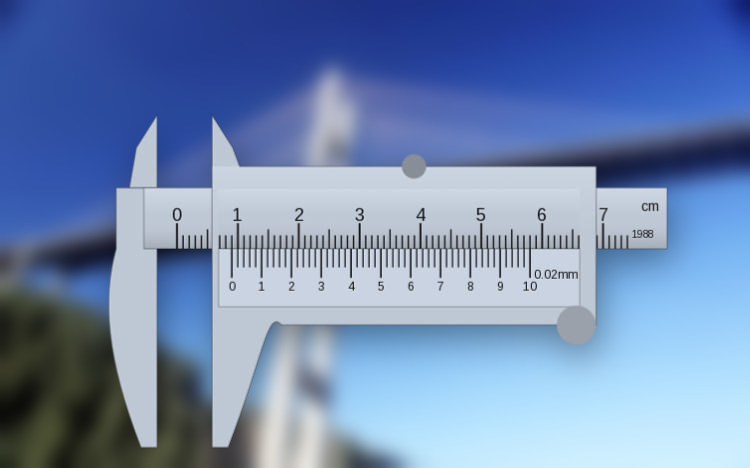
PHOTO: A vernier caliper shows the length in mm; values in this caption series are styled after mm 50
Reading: mm 9.0
